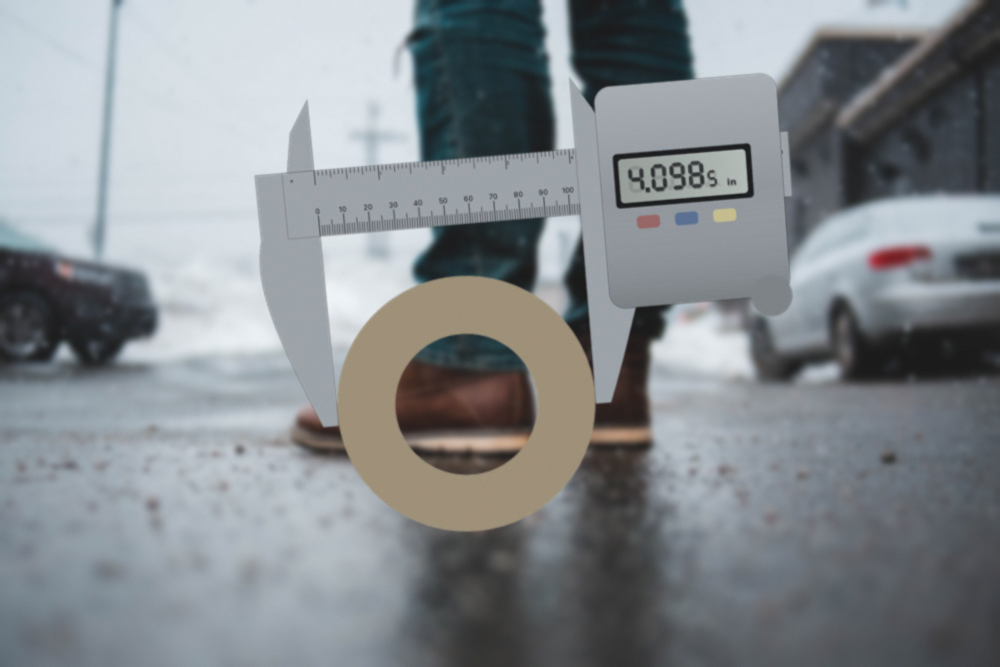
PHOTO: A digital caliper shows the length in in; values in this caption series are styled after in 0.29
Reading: in 4.0985
